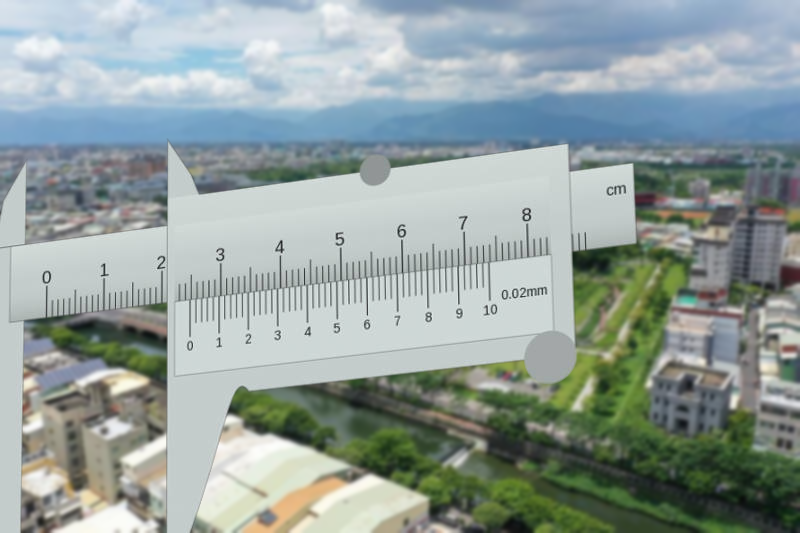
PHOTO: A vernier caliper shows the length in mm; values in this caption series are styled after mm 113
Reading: mm 24.8
